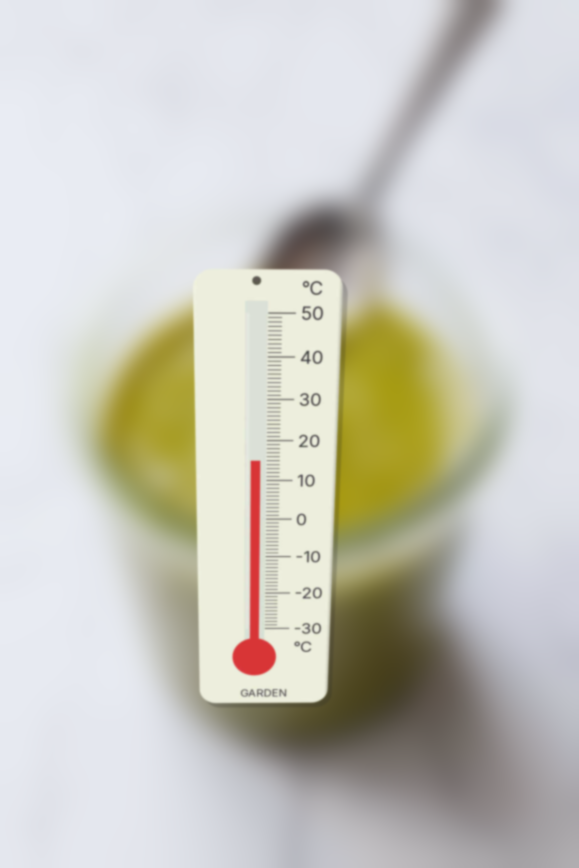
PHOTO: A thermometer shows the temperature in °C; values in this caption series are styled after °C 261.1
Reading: °C 15
